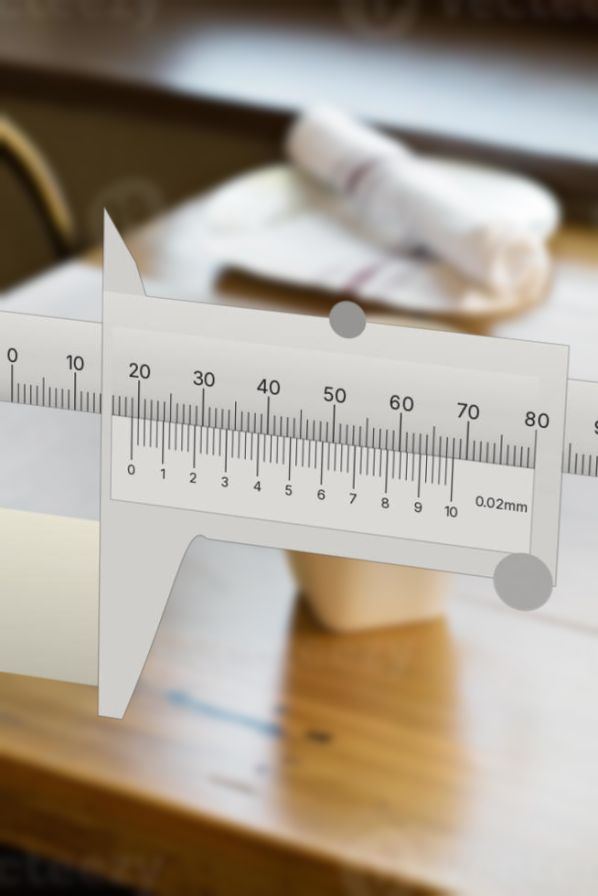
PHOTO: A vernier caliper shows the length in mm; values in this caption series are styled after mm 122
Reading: mm 19.0
